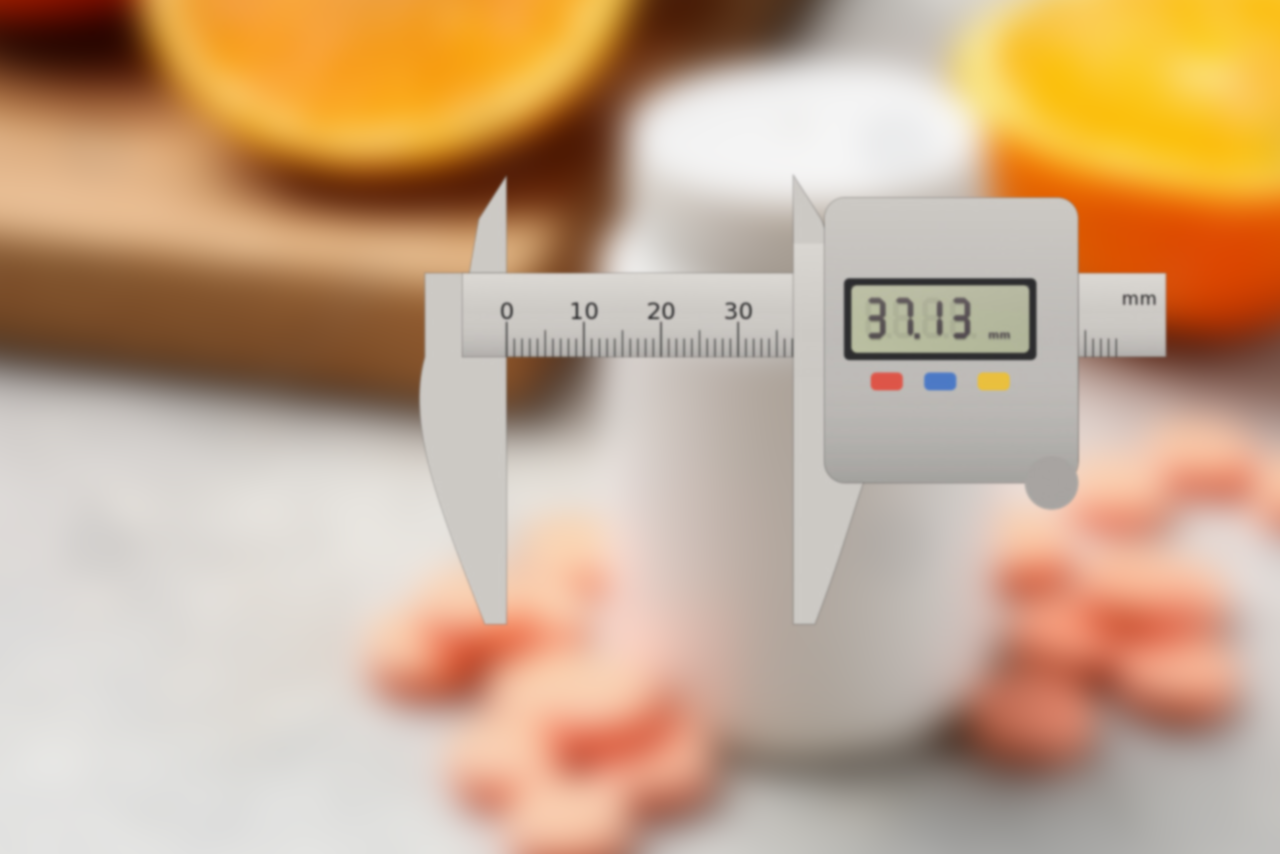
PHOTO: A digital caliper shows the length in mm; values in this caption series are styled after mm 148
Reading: mm 37.13
